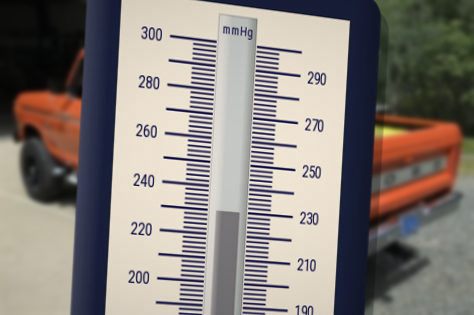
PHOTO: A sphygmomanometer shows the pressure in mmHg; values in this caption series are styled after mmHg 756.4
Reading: mmHg 230
